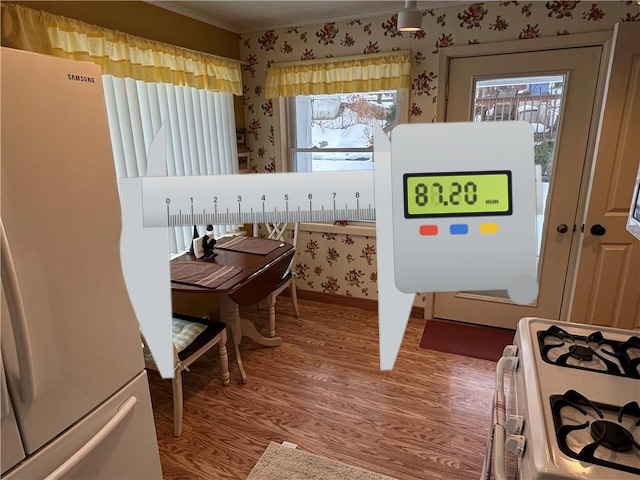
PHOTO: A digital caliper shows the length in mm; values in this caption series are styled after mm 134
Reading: mm 87.20
